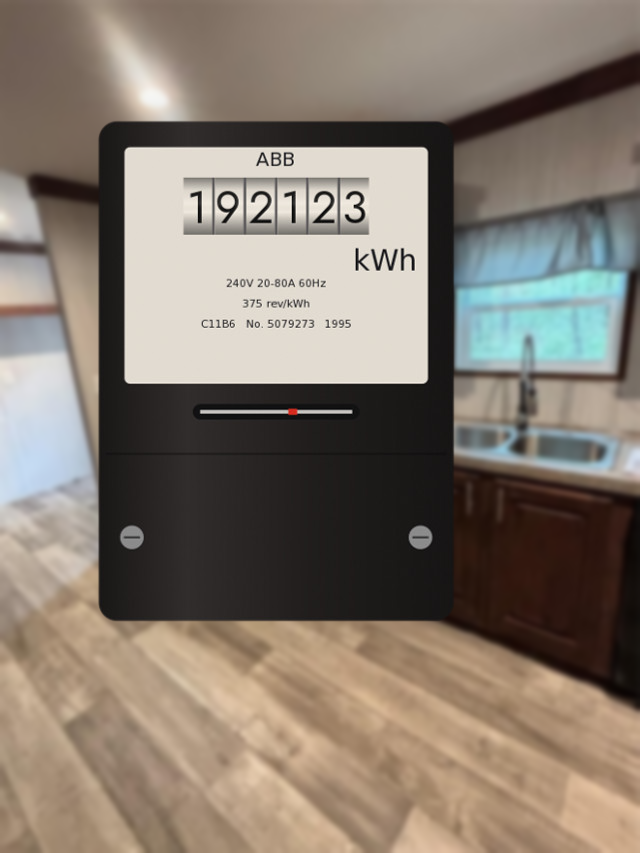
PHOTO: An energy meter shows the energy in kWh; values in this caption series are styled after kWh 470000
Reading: kWh 192123
